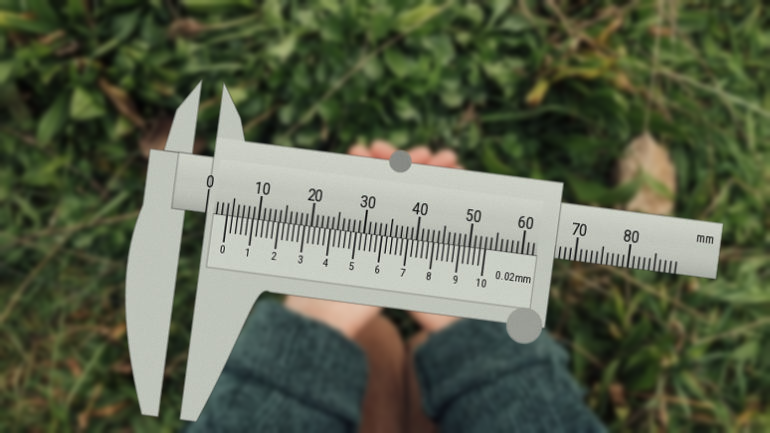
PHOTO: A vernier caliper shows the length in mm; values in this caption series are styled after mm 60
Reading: mm 4.0
